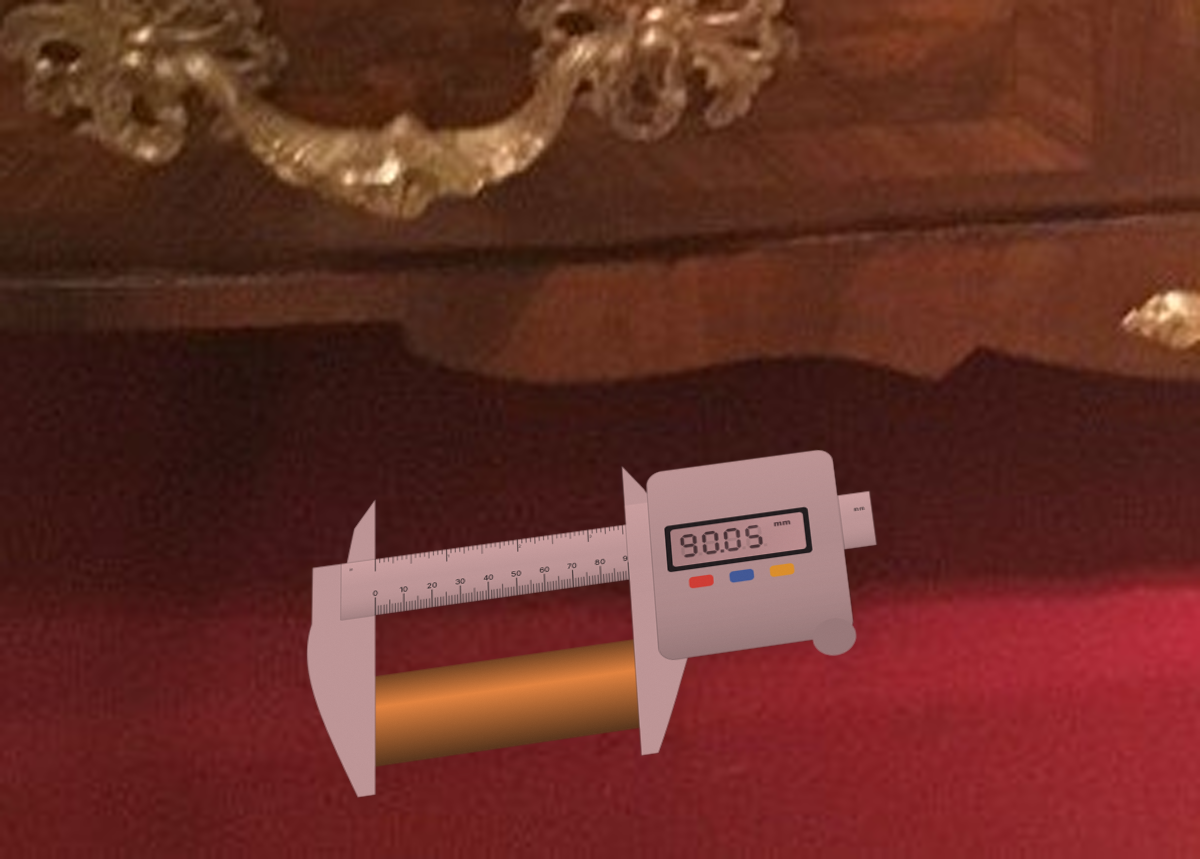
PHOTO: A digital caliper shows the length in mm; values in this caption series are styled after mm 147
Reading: mm 90.05
